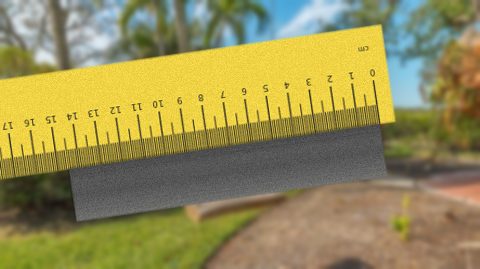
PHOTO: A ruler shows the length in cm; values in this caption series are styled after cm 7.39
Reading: cm 14.5
